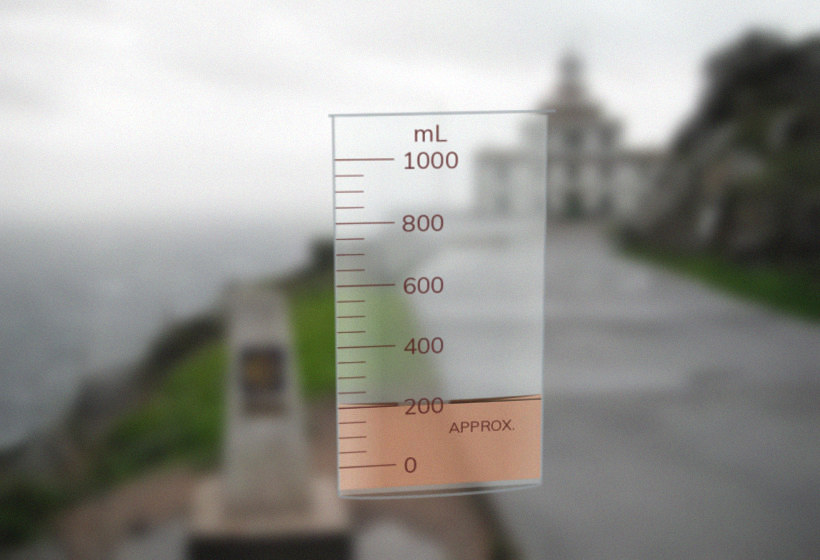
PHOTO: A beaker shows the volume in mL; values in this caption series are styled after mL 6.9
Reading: mL 200
